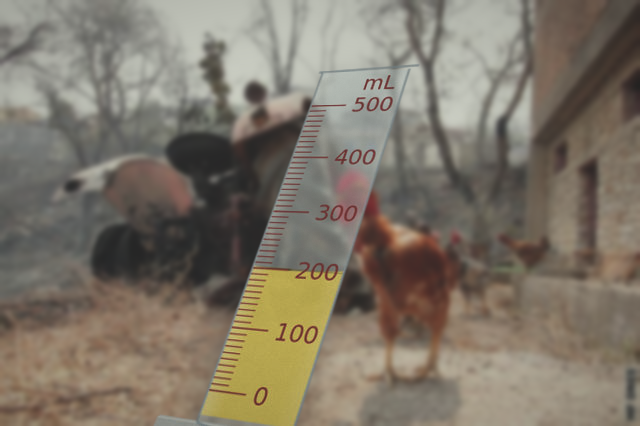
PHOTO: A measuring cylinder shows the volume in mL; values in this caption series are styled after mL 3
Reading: mL 200
